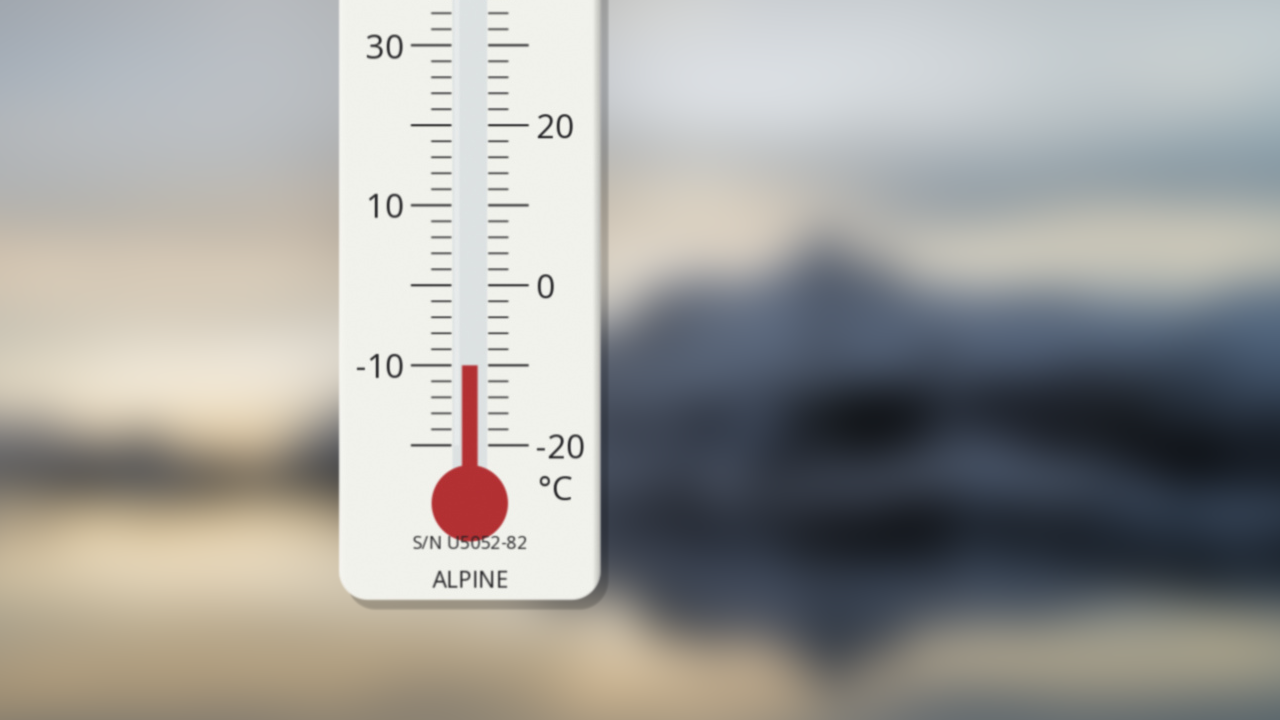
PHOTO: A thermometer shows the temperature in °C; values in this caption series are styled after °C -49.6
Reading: °C -10
